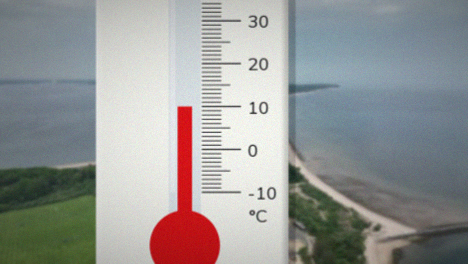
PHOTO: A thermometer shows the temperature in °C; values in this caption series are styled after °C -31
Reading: °C 10
